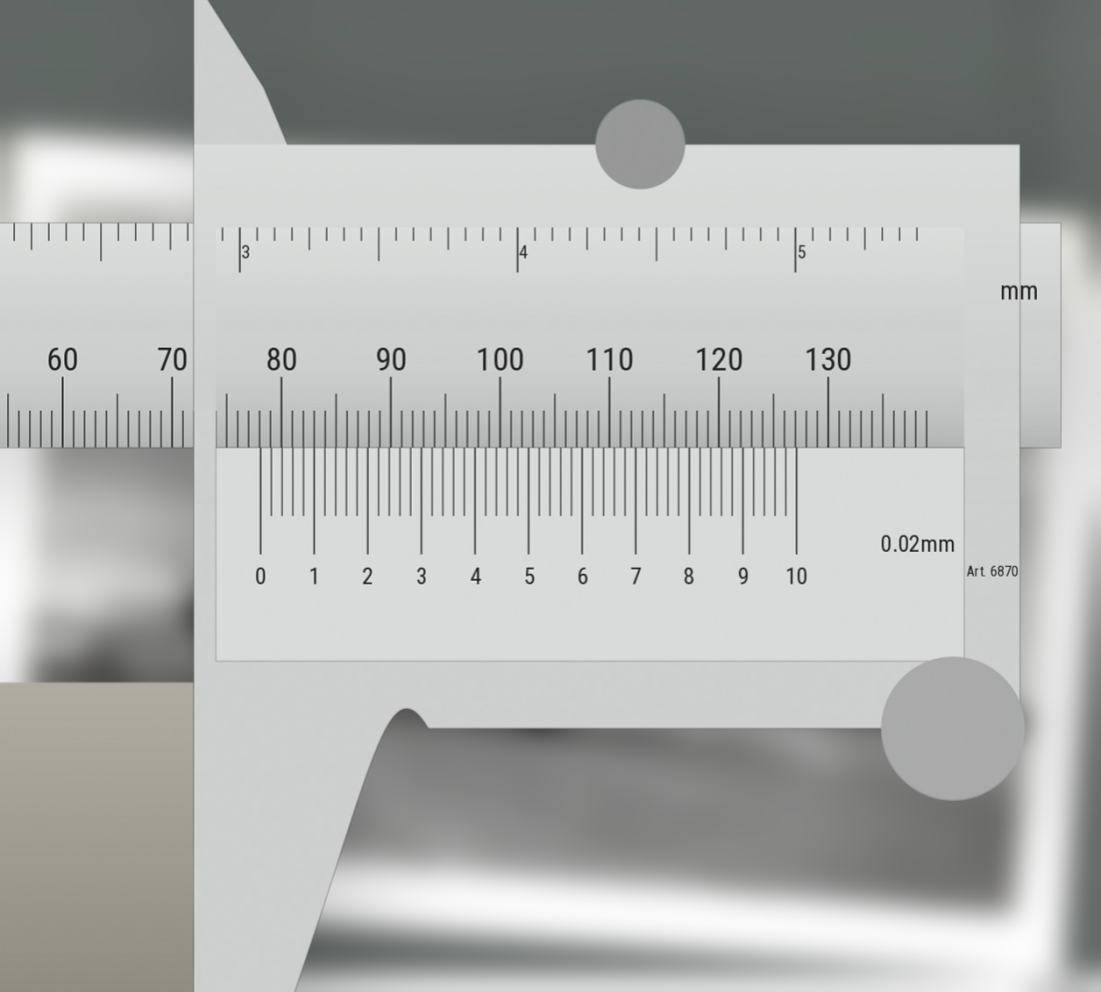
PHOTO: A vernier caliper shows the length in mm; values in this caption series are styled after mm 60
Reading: mm 78.1
